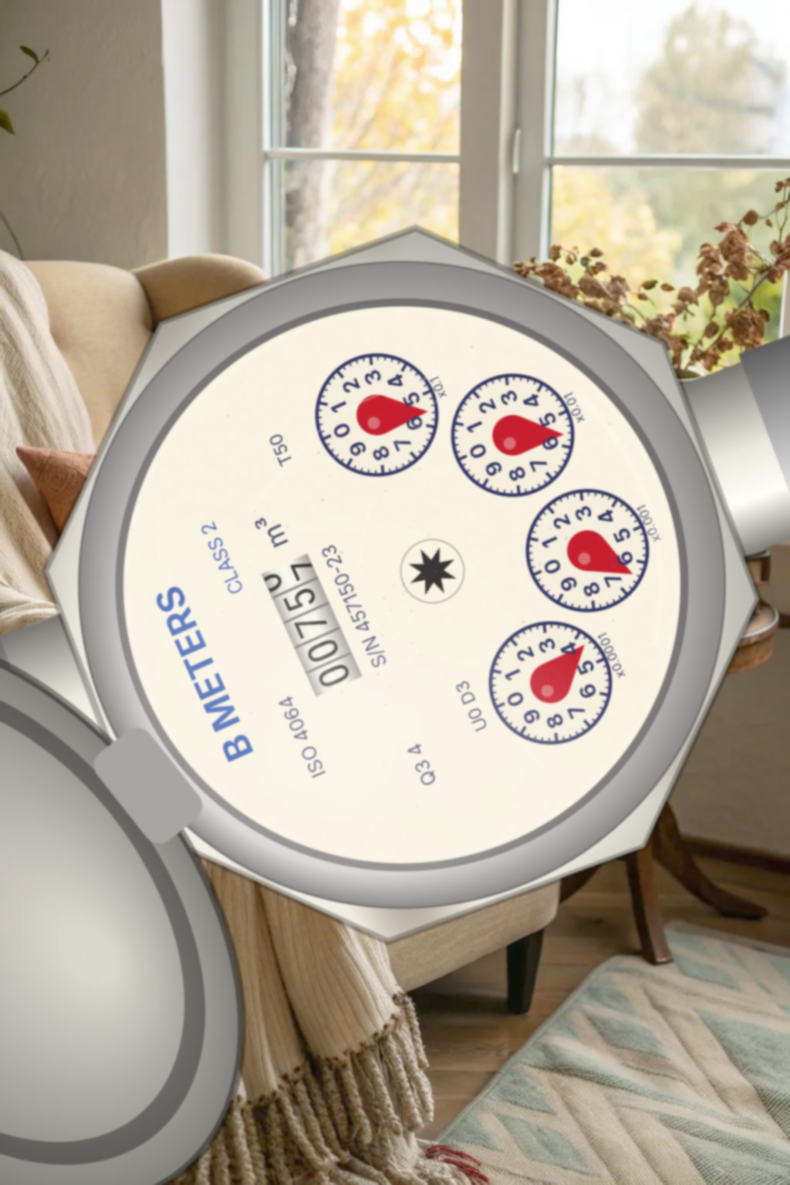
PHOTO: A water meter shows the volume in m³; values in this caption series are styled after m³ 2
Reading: m³ 756.5564
